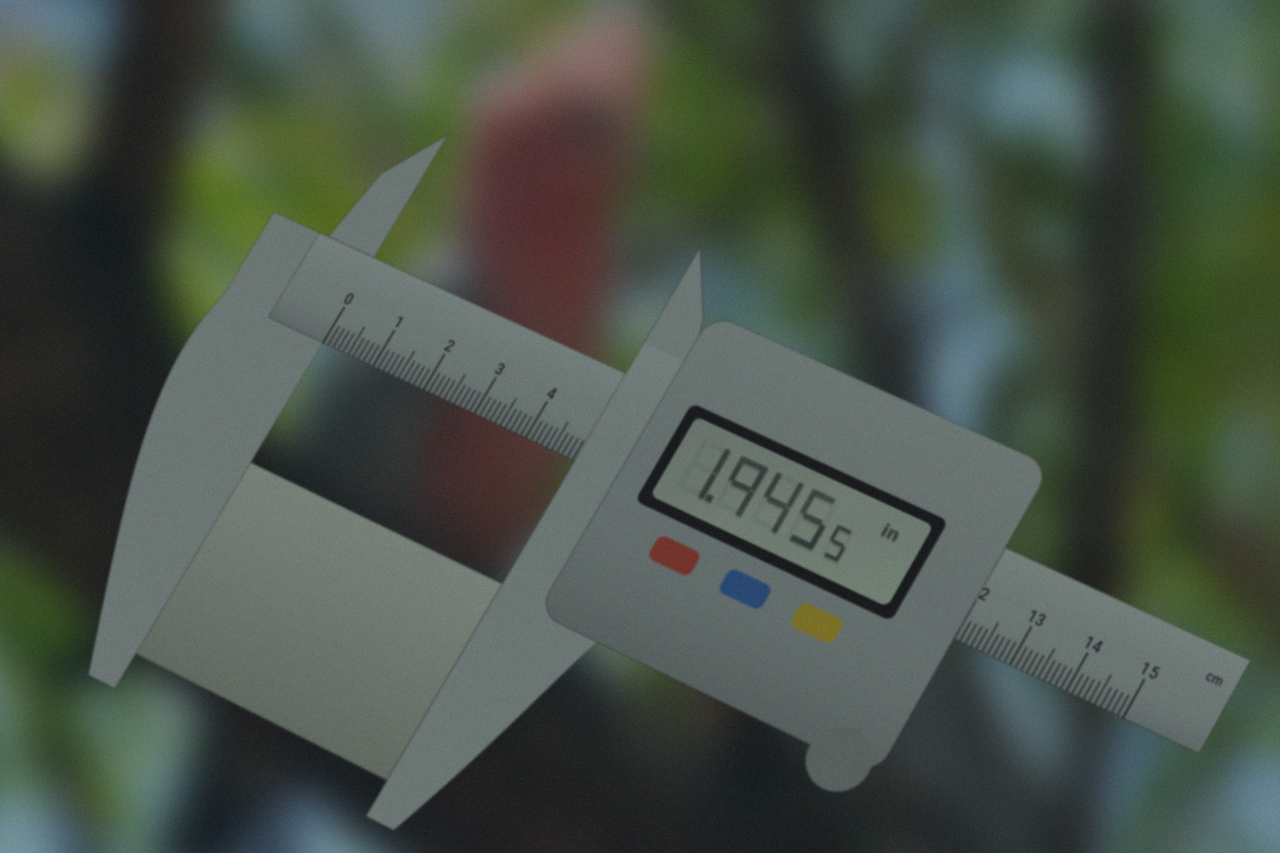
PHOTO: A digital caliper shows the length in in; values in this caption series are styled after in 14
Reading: in 1.9455
